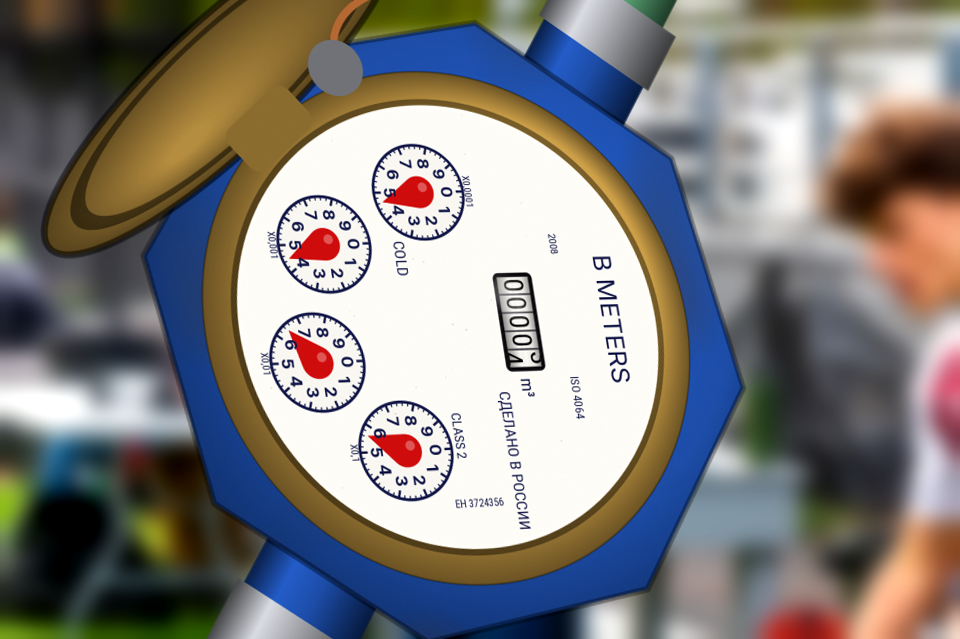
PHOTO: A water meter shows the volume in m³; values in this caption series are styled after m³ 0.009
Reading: m³ 3.5644
